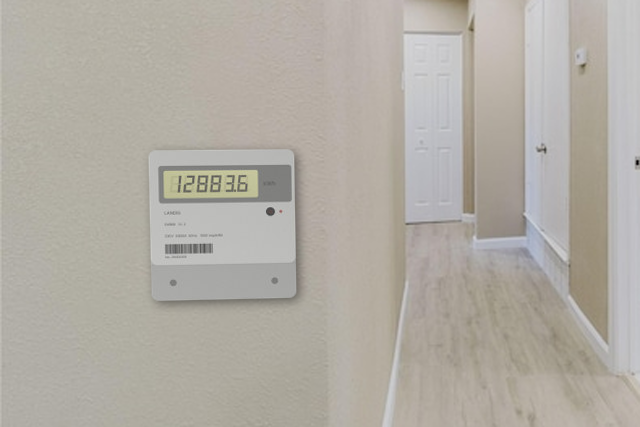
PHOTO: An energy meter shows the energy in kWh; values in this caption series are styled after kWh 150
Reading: kWh 12883.6
